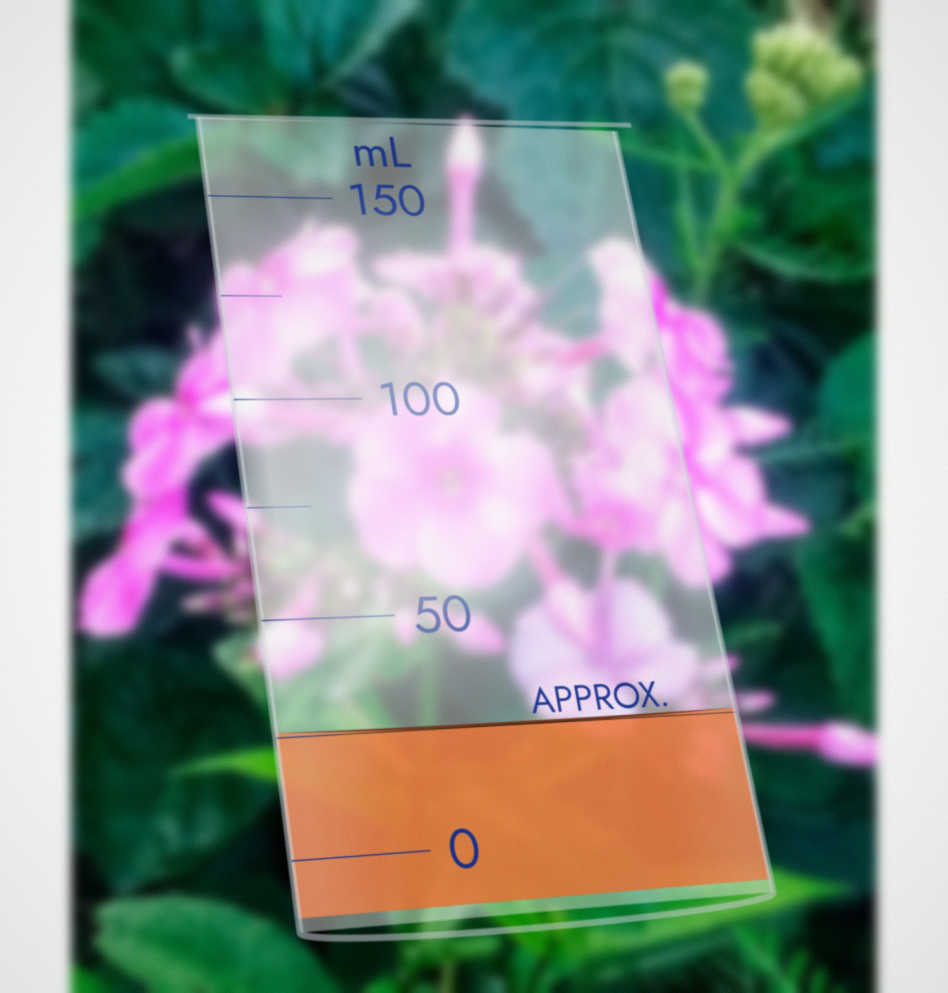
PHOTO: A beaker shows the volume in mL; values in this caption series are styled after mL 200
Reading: mL 25
